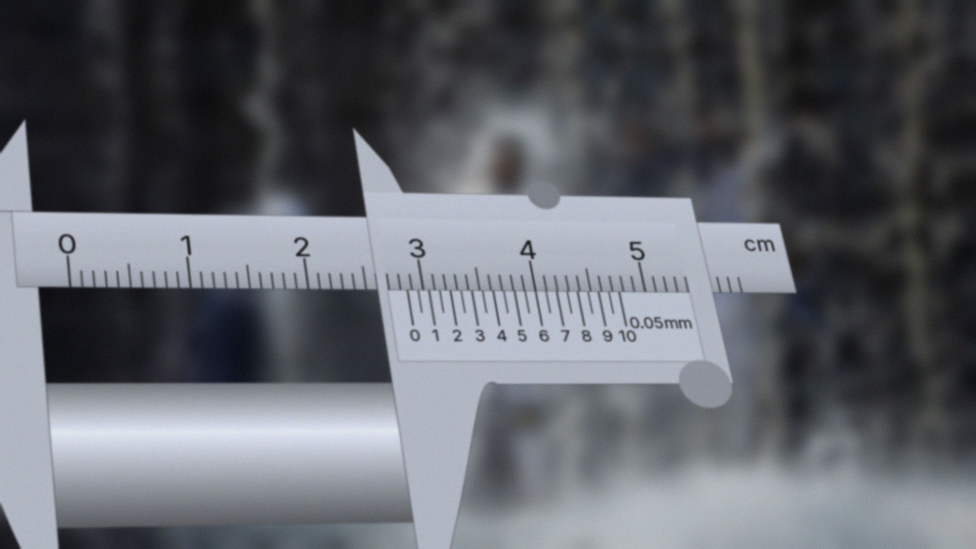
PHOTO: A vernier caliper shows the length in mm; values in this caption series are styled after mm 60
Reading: mm 28.6
